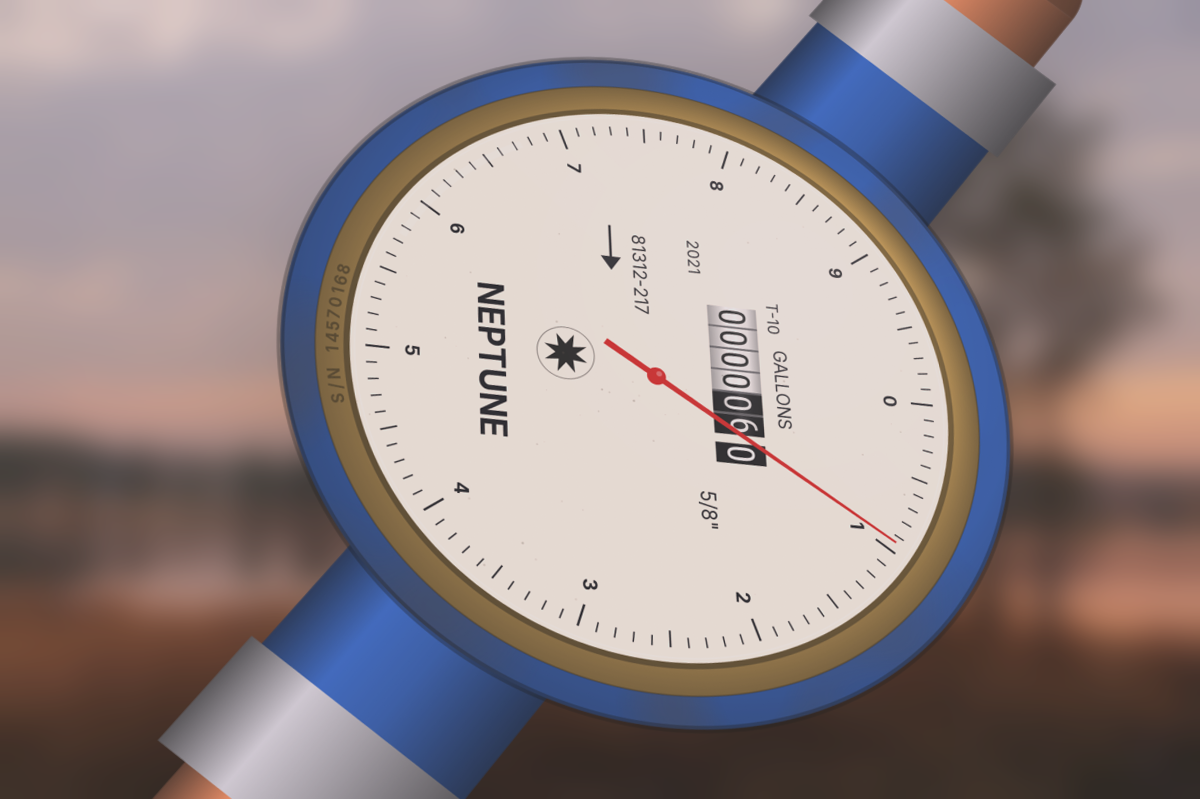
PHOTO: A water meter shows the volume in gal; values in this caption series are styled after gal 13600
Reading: gal 60.9
